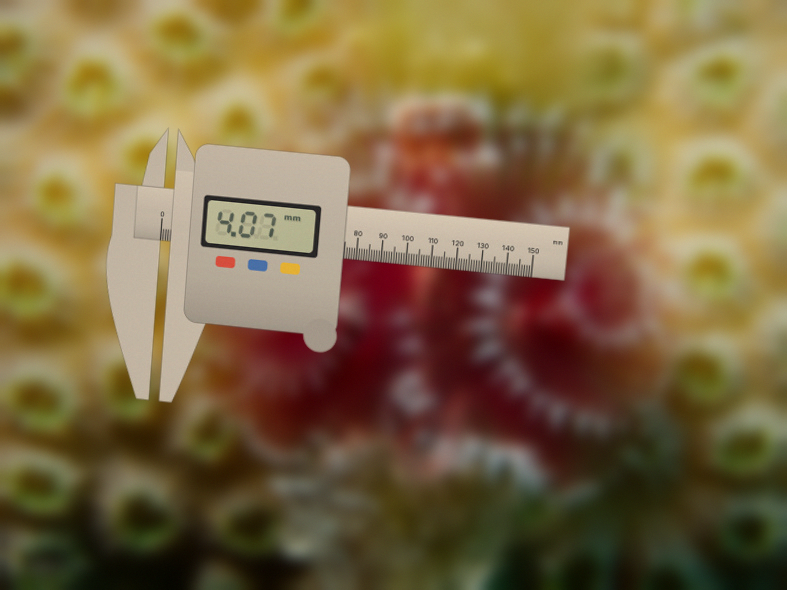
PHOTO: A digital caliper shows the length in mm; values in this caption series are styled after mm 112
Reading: mm 4.07
